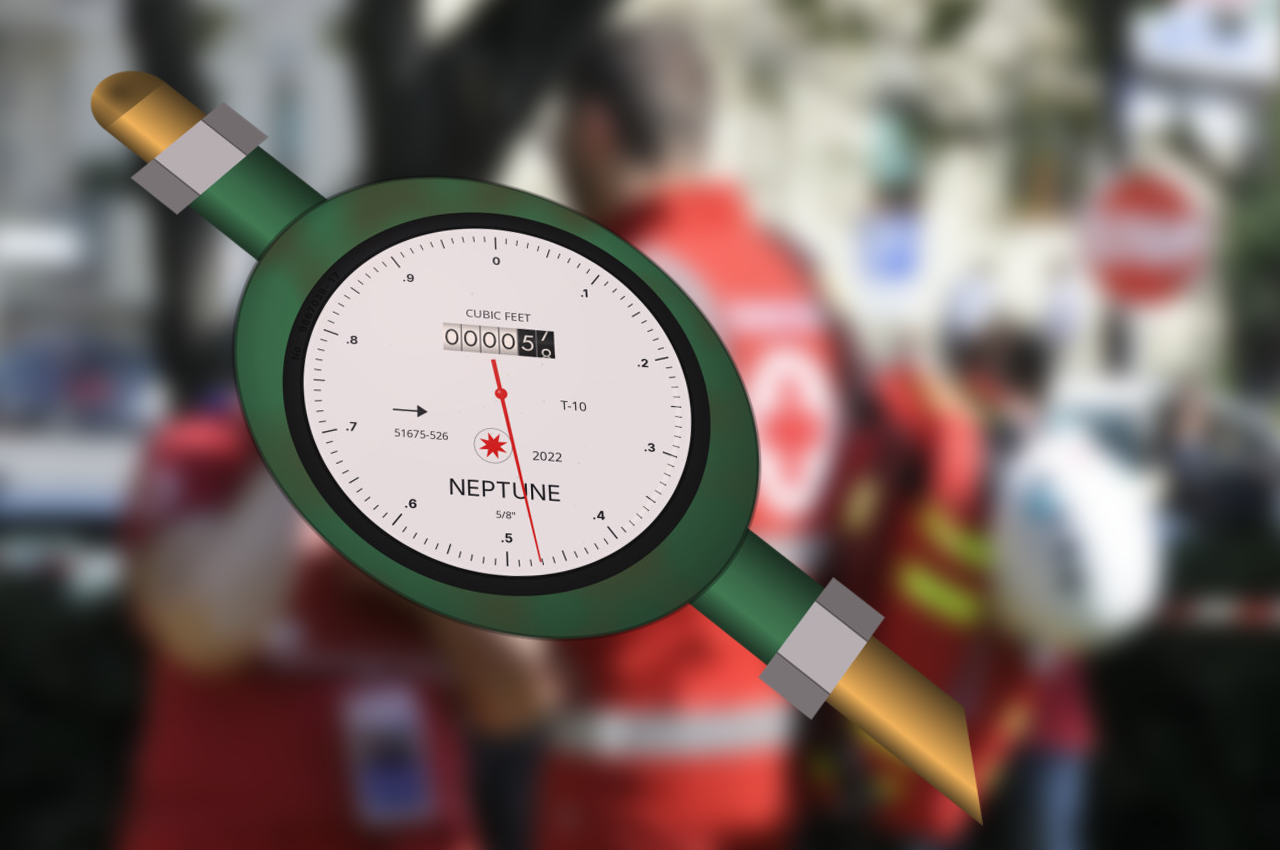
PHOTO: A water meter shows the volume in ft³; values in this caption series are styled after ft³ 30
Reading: ft³ 57.47
